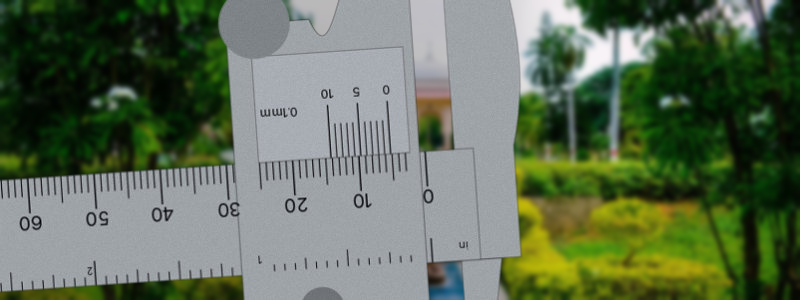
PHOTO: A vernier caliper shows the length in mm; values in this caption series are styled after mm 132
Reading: mm 5.2
